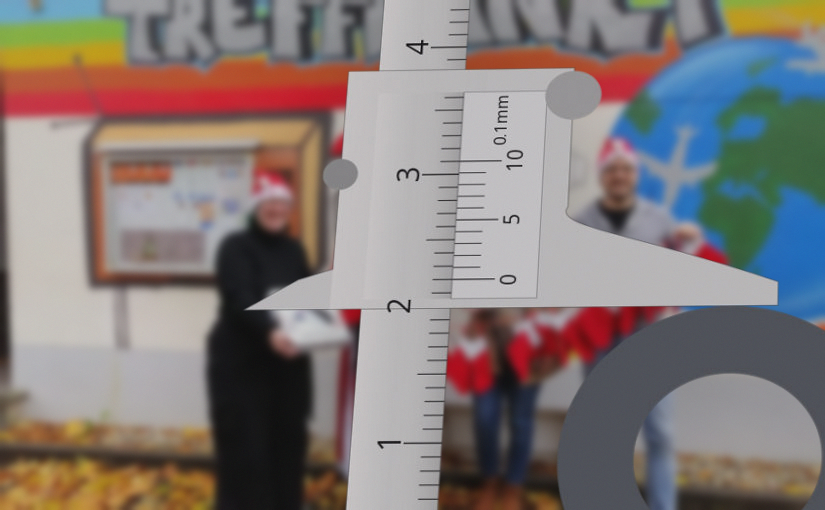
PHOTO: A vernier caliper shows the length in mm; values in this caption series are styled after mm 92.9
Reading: mm 22.0
